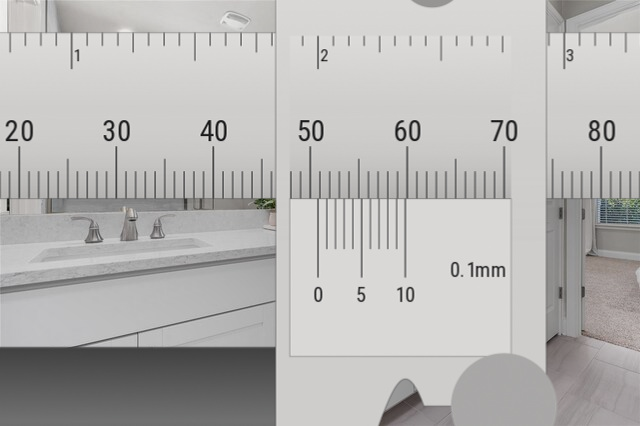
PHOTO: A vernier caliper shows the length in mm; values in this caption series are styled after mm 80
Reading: mm 50.8
